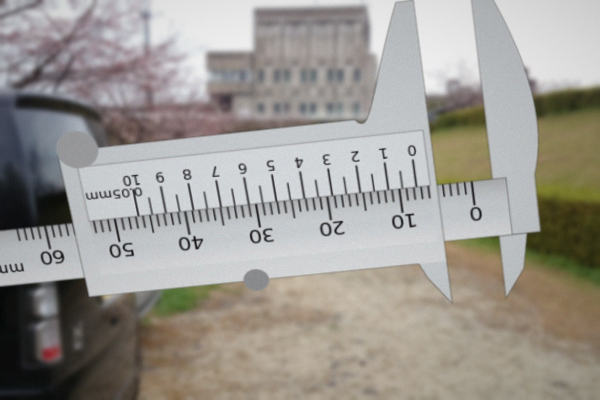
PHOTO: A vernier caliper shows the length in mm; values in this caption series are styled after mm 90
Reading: mm 7.6
